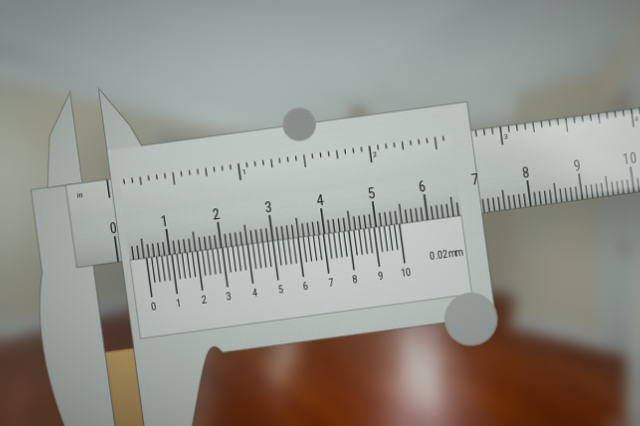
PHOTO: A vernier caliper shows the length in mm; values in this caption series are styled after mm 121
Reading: mm 5.5
